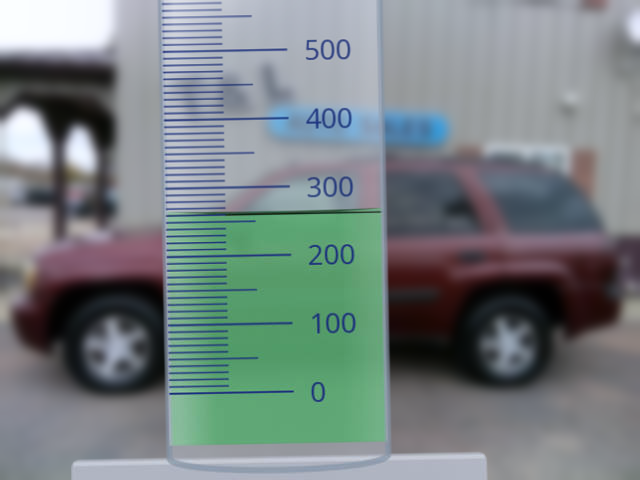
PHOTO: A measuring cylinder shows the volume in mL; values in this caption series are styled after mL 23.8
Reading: mL 260
